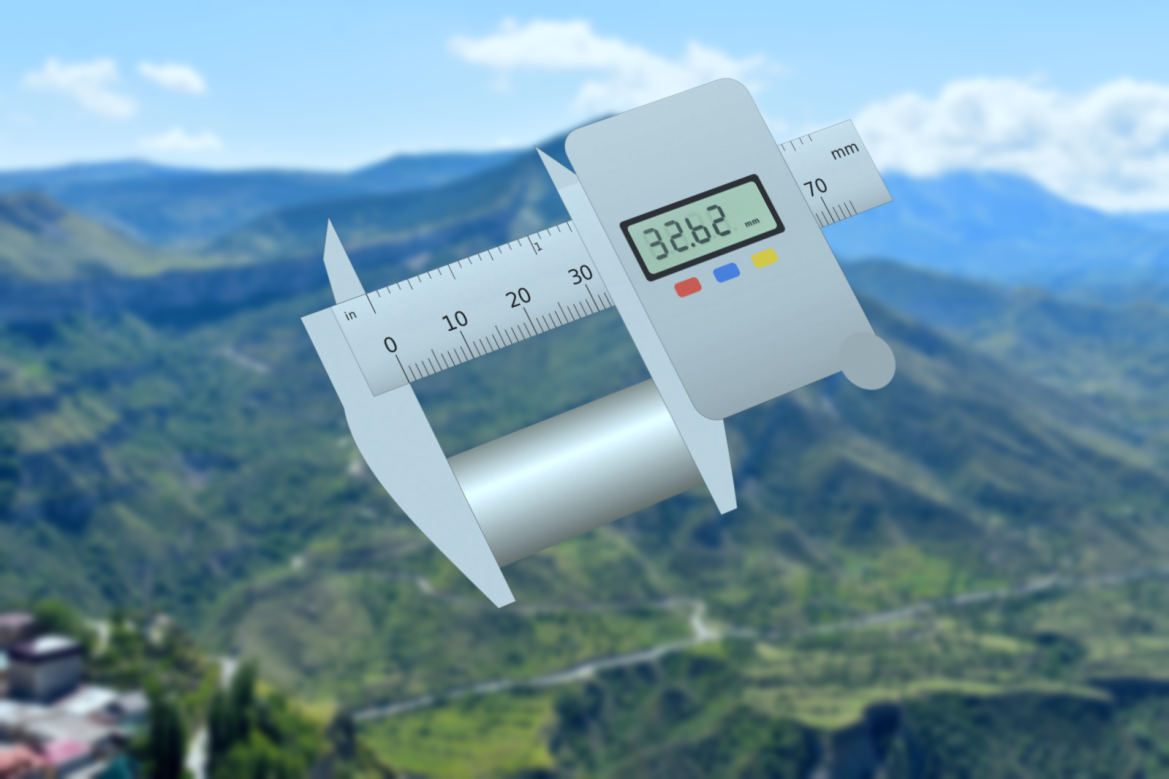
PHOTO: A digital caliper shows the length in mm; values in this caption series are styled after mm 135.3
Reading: mm 32.62
